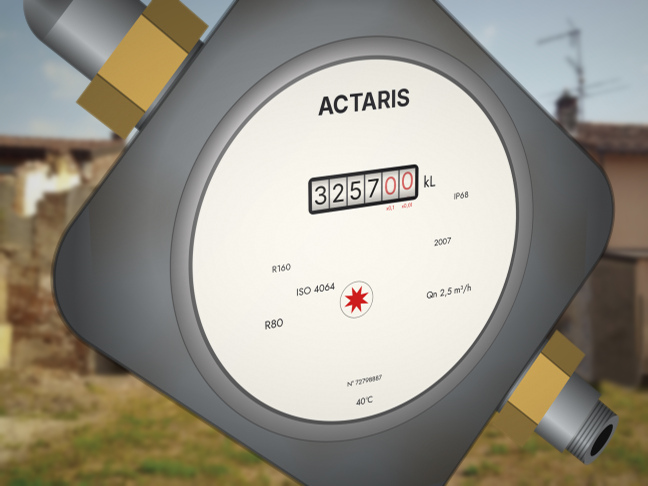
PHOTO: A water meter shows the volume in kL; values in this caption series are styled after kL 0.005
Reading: kL 3257.00
